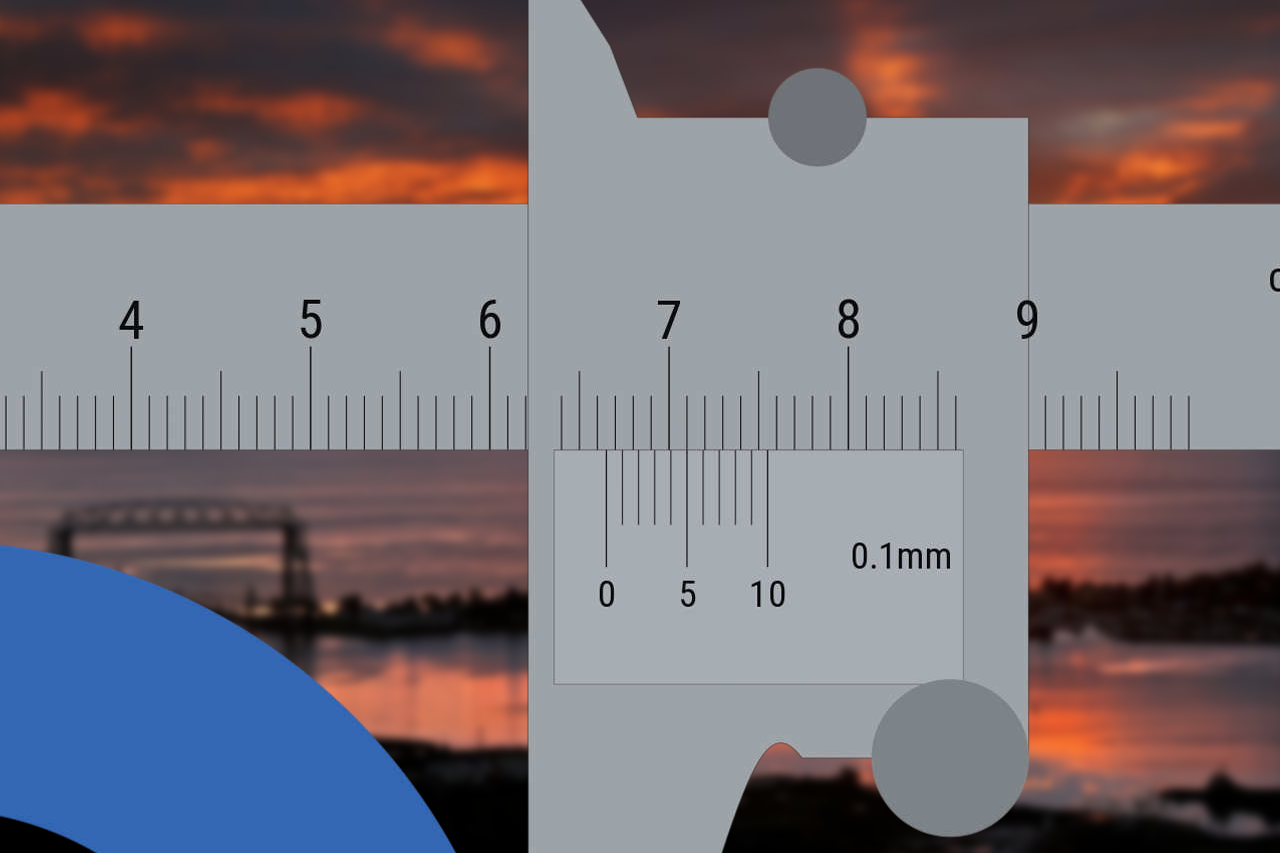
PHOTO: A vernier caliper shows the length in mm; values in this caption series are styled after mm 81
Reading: mm 66.5
